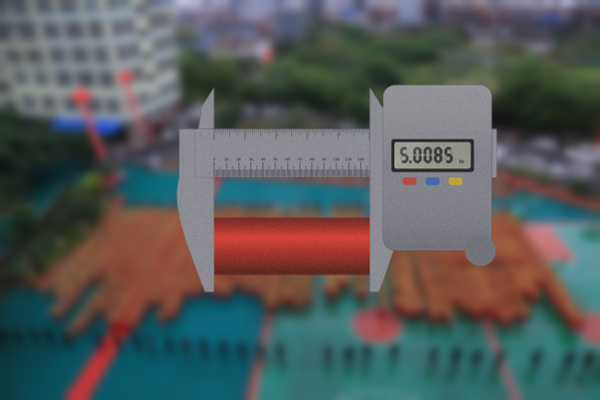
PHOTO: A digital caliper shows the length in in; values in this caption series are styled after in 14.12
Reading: in 5.0085
